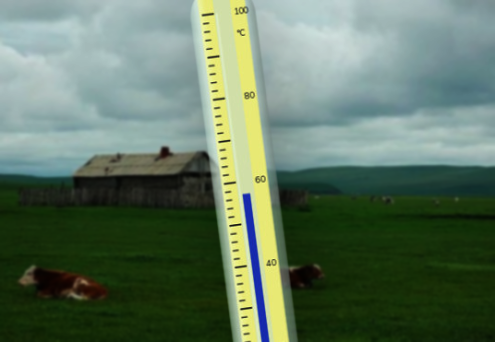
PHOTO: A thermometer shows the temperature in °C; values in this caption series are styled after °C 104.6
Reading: °C 57
